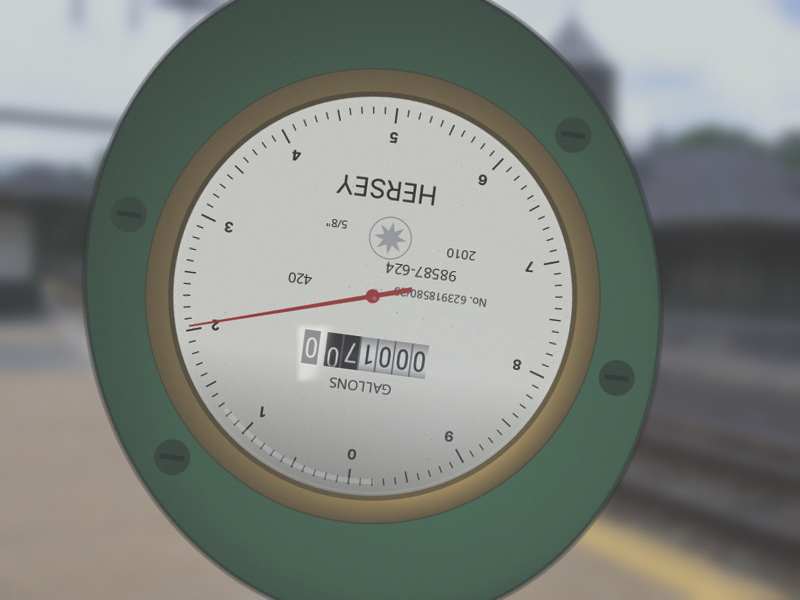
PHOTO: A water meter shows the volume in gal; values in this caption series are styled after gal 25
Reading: gal 1702.0
